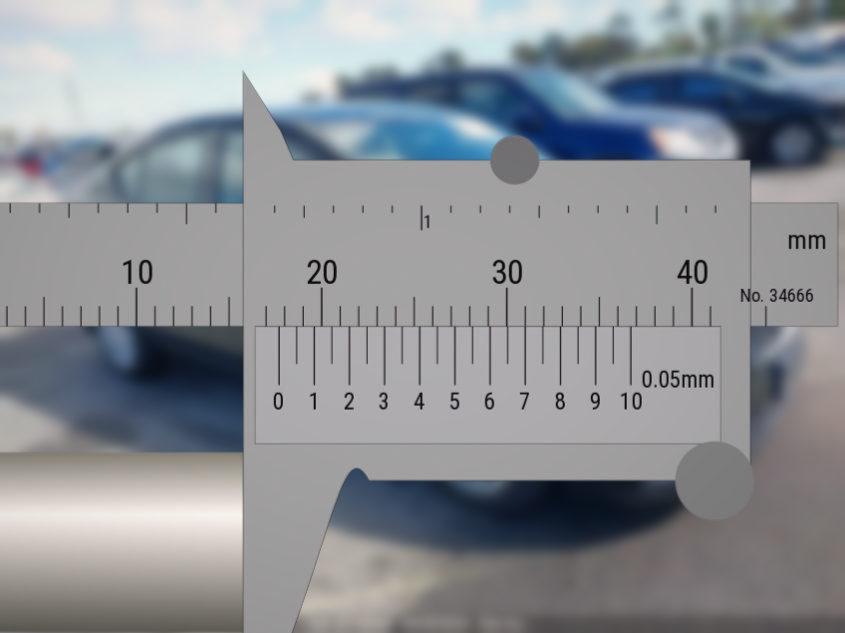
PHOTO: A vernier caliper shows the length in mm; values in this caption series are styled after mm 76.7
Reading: mm 17.7
